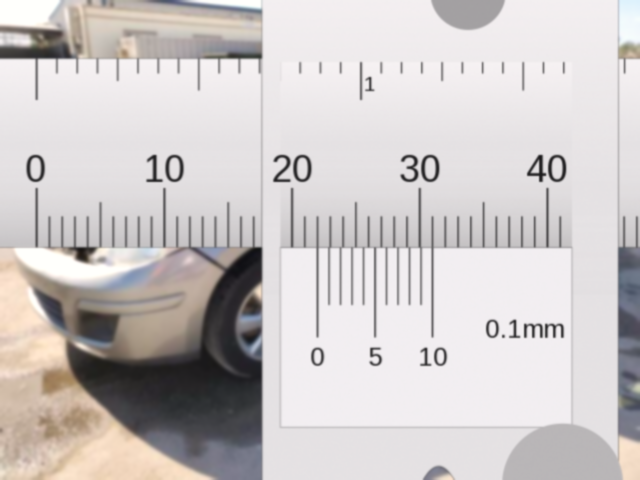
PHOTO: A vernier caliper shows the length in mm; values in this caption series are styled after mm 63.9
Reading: mm 22.0
